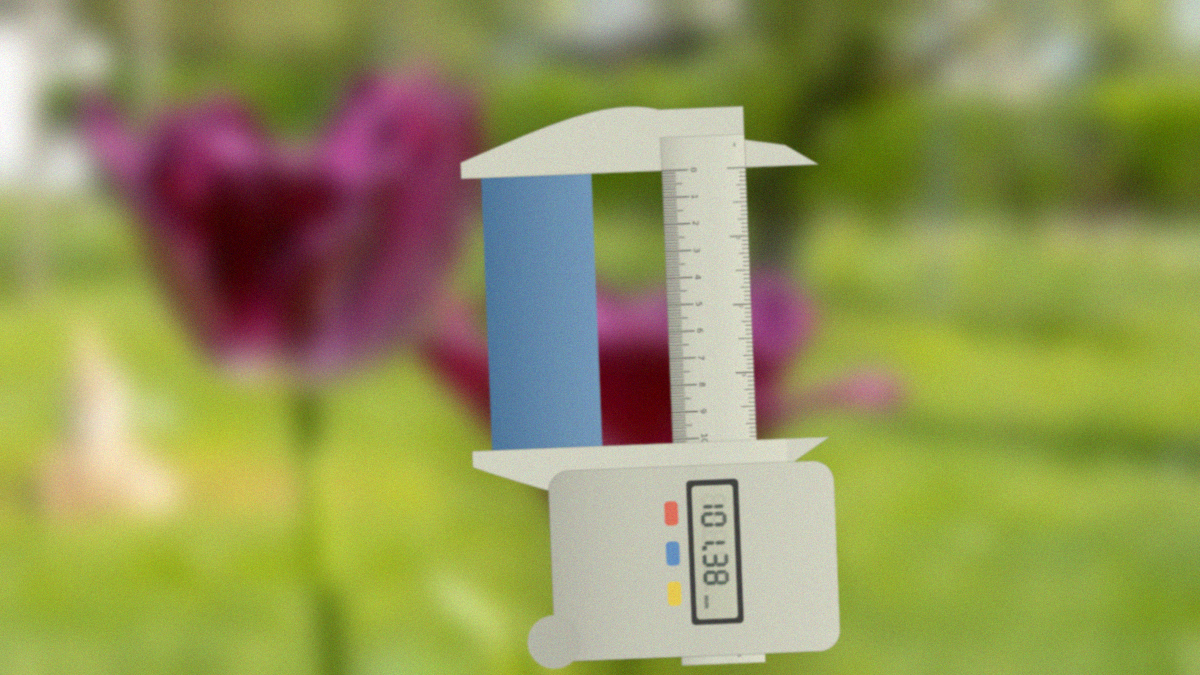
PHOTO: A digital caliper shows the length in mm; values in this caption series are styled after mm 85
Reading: mm 101.38
